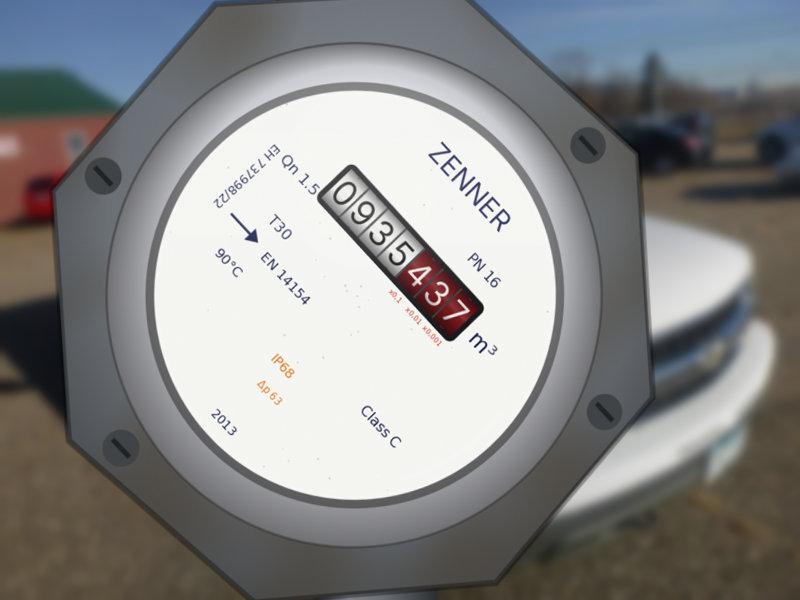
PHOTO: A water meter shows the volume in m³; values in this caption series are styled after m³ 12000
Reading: m³ 935.437
